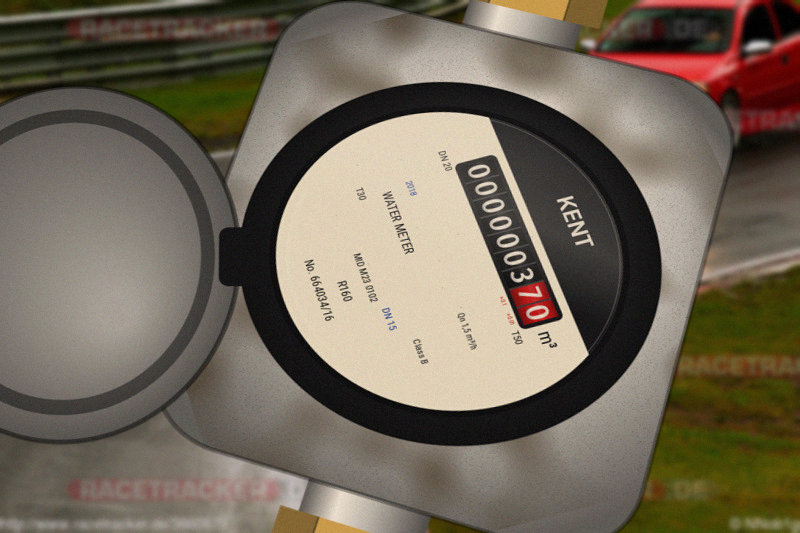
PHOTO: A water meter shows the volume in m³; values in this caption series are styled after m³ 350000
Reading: m³ 3.70
